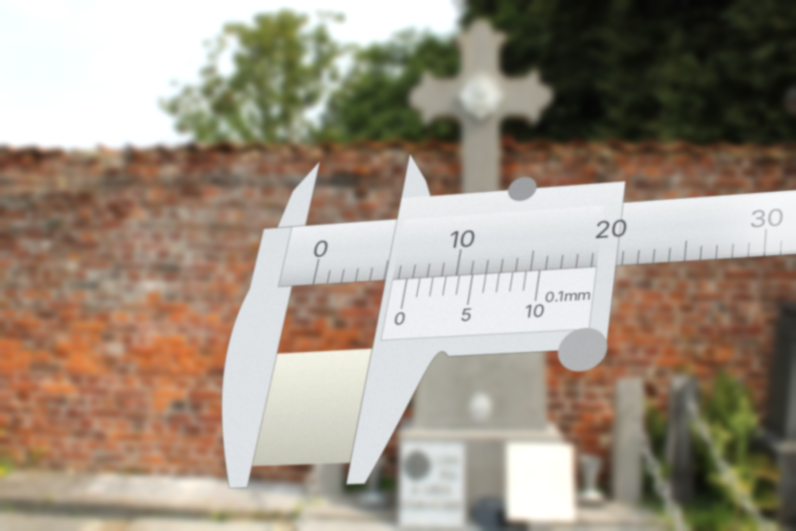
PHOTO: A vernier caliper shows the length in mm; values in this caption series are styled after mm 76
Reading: mm 6.6
